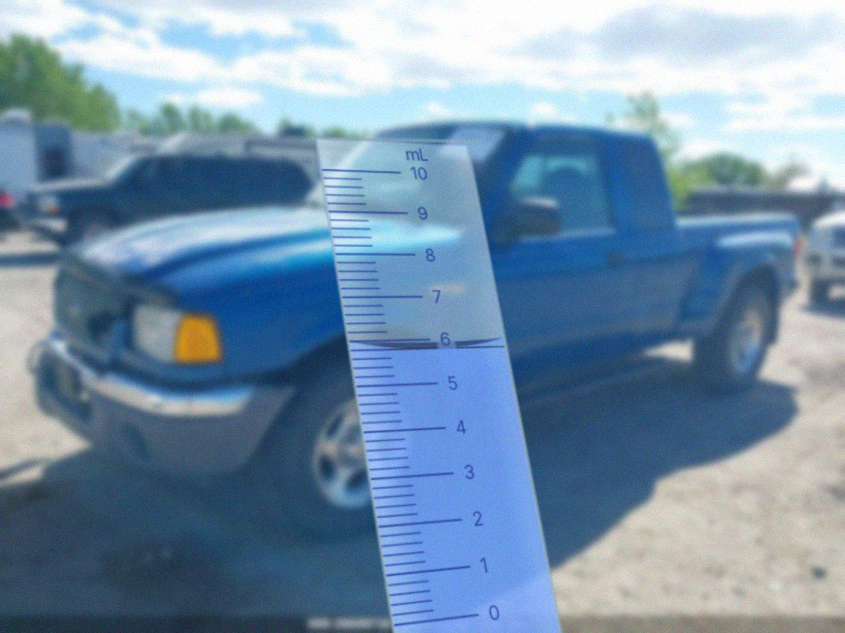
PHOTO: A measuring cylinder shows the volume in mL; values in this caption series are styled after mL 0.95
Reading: mL 5.8
